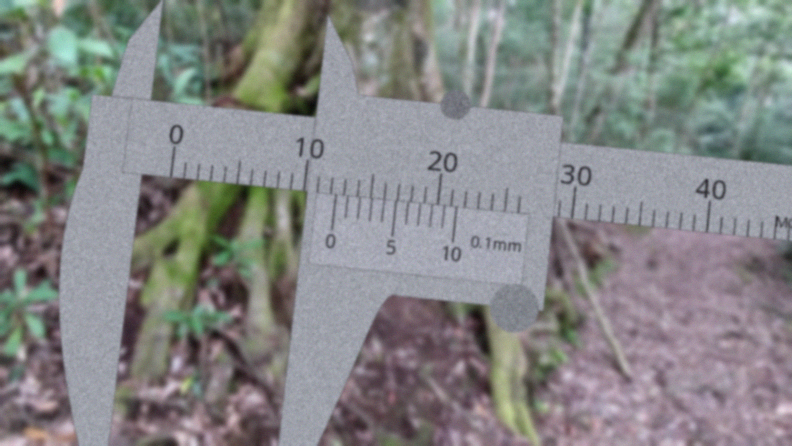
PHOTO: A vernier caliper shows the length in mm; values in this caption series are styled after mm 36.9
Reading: mm 12.4
